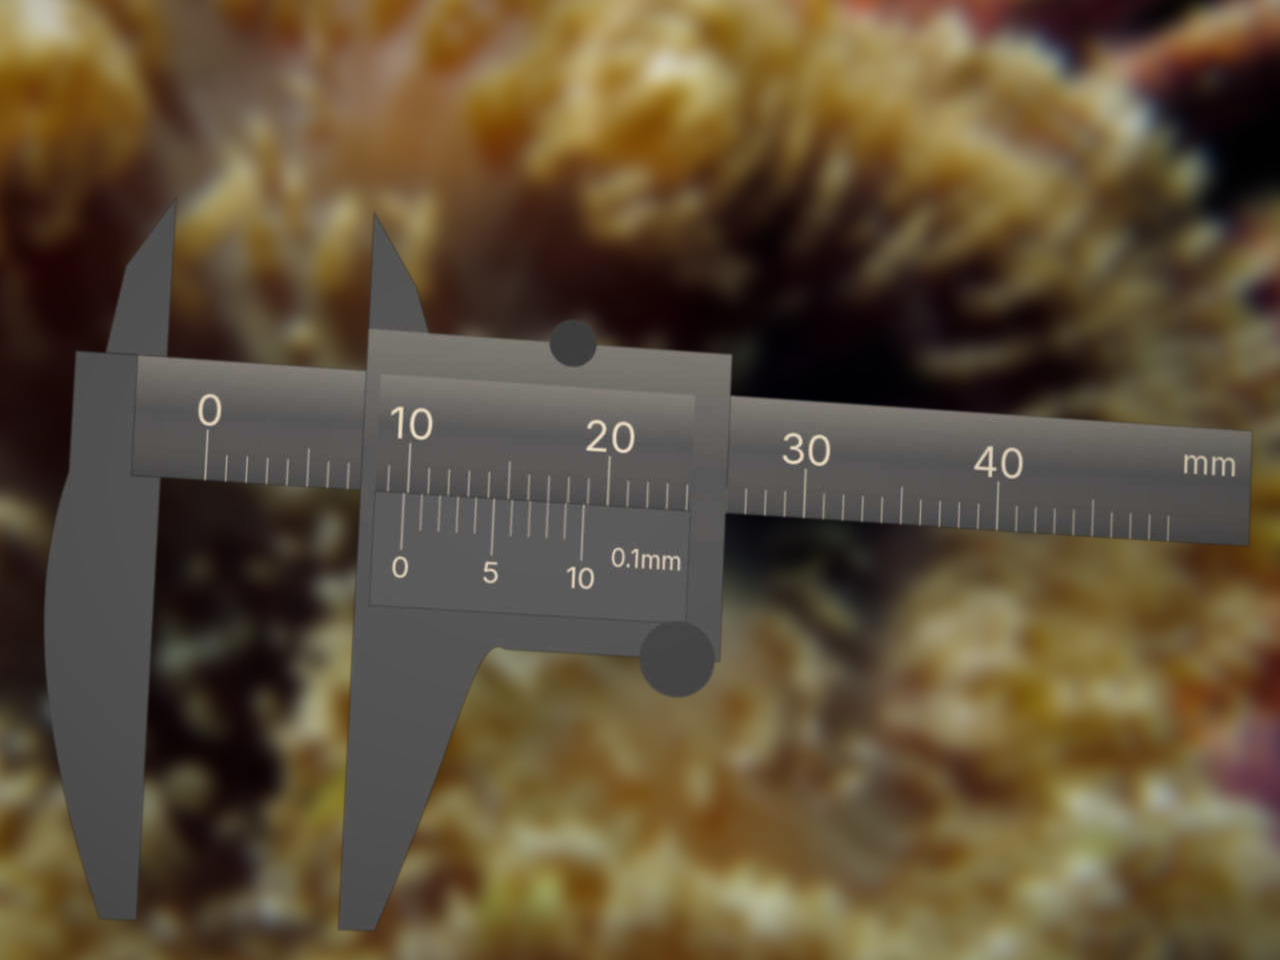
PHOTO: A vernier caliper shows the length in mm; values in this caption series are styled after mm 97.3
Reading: mm 9.8
